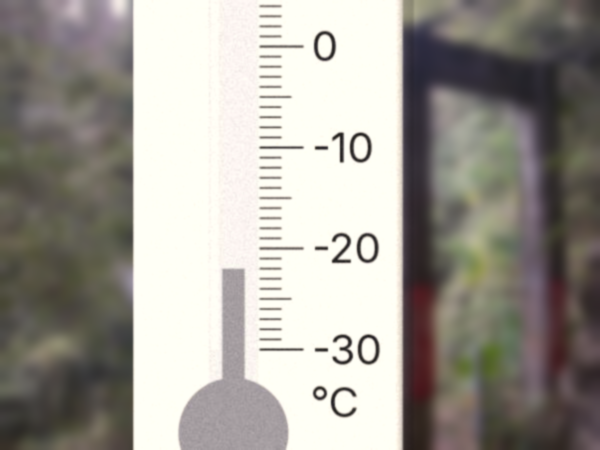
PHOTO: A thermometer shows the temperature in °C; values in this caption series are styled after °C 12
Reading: °C -22
